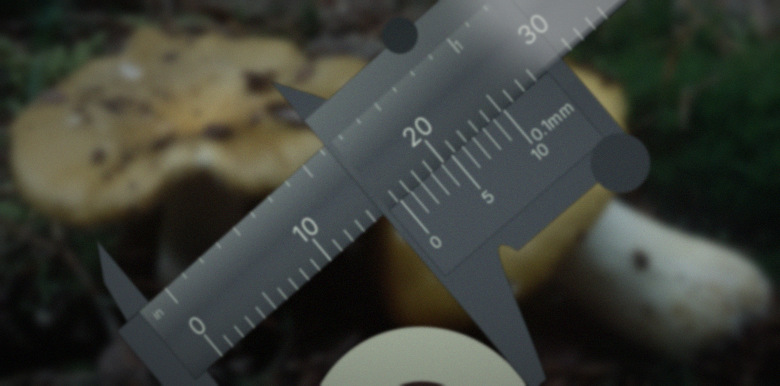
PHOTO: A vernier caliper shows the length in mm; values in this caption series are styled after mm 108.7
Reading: mm 16.2
